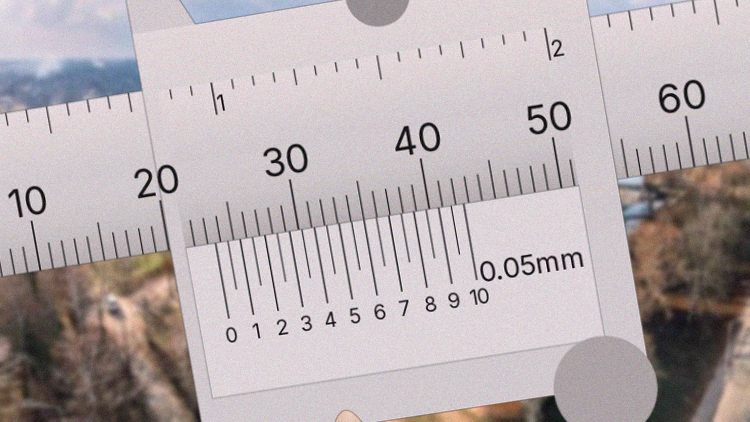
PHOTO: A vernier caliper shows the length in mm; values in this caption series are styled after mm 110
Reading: mm 23.6
